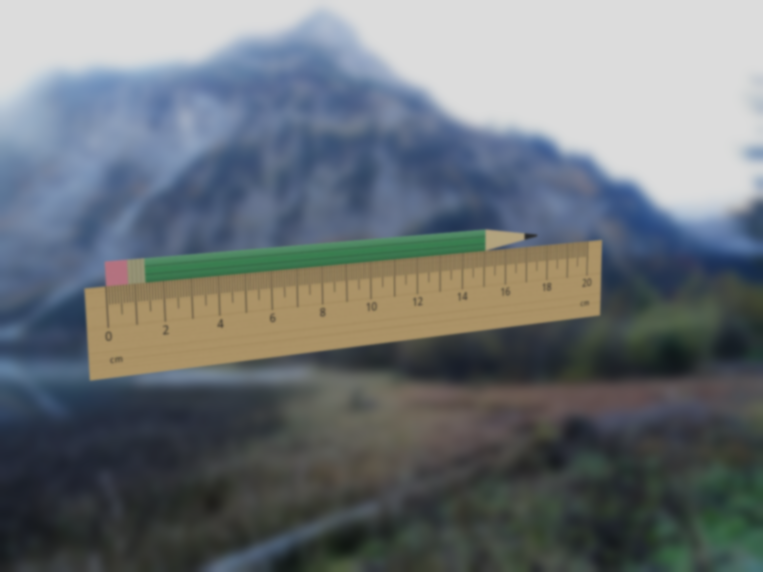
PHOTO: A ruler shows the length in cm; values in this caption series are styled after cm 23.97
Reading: cm 17.5
